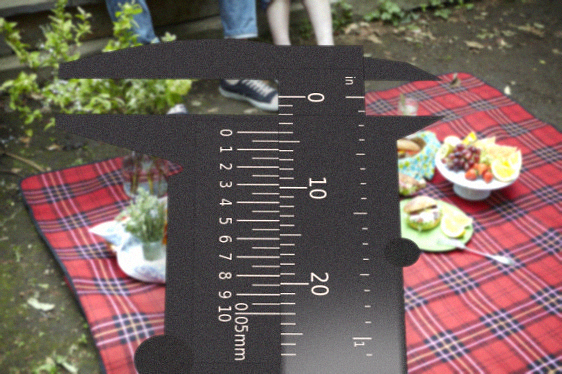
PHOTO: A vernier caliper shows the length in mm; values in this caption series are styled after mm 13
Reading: mm 4.0
